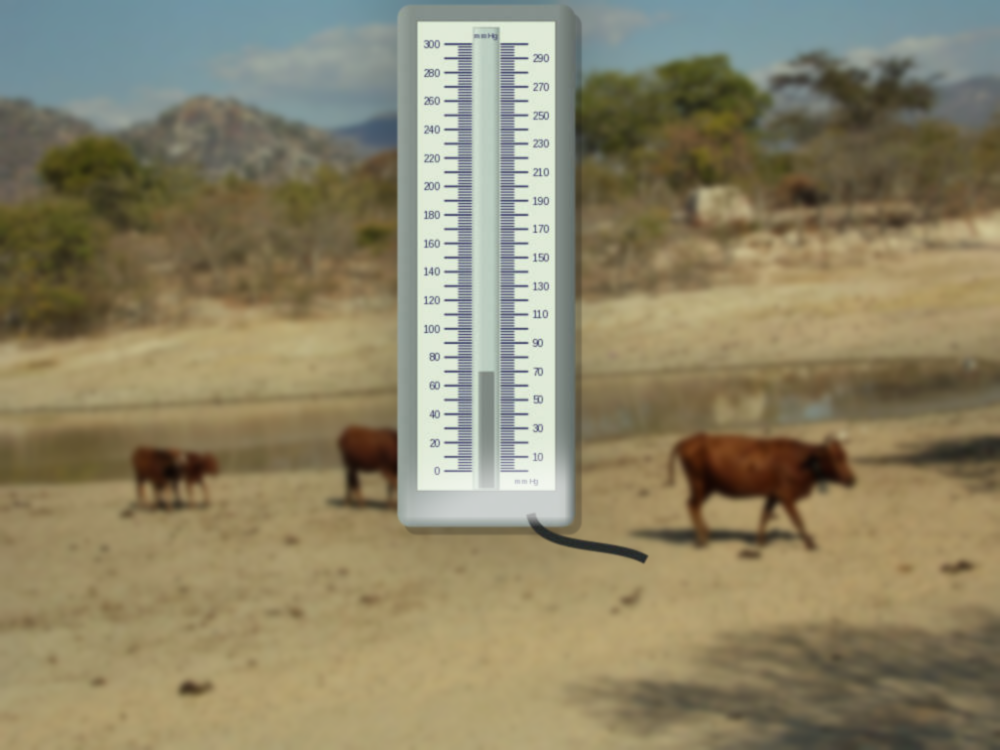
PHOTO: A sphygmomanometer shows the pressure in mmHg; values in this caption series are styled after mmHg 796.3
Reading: mmHg 70
